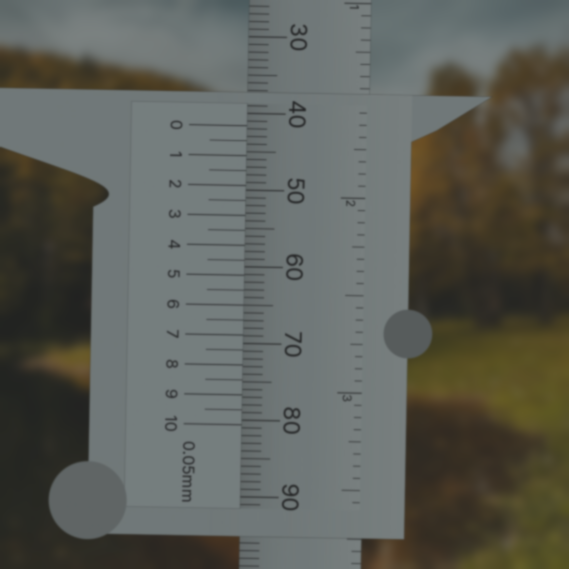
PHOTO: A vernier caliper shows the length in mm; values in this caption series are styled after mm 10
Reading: mm 41.6
